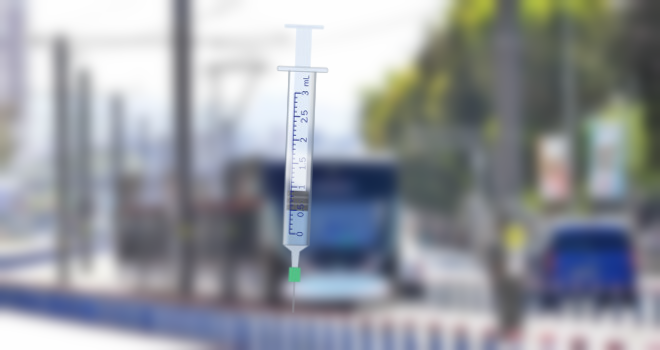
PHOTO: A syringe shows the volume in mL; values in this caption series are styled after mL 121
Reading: mL 0.5
